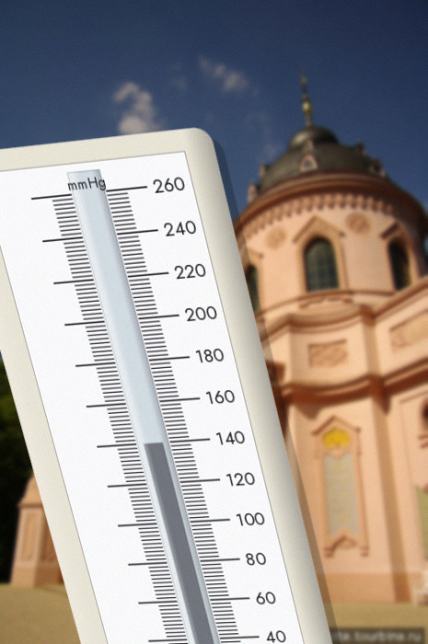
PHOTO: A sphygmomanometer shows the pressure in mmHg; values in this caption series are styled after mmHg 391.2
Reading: mmHg 140
